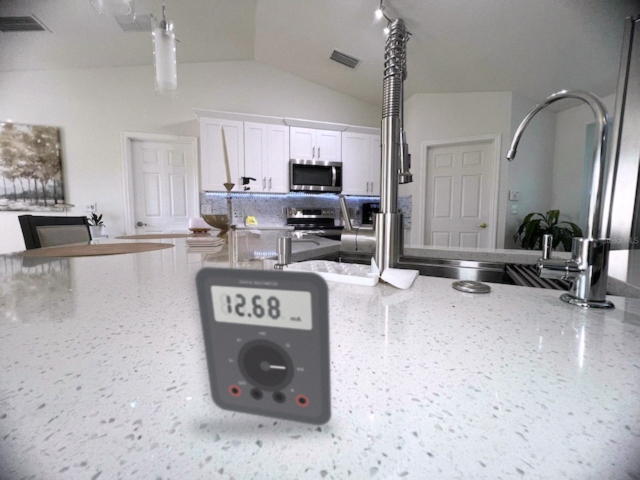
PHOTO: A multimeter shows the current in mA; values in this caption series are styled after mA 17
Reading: mA 12.68
